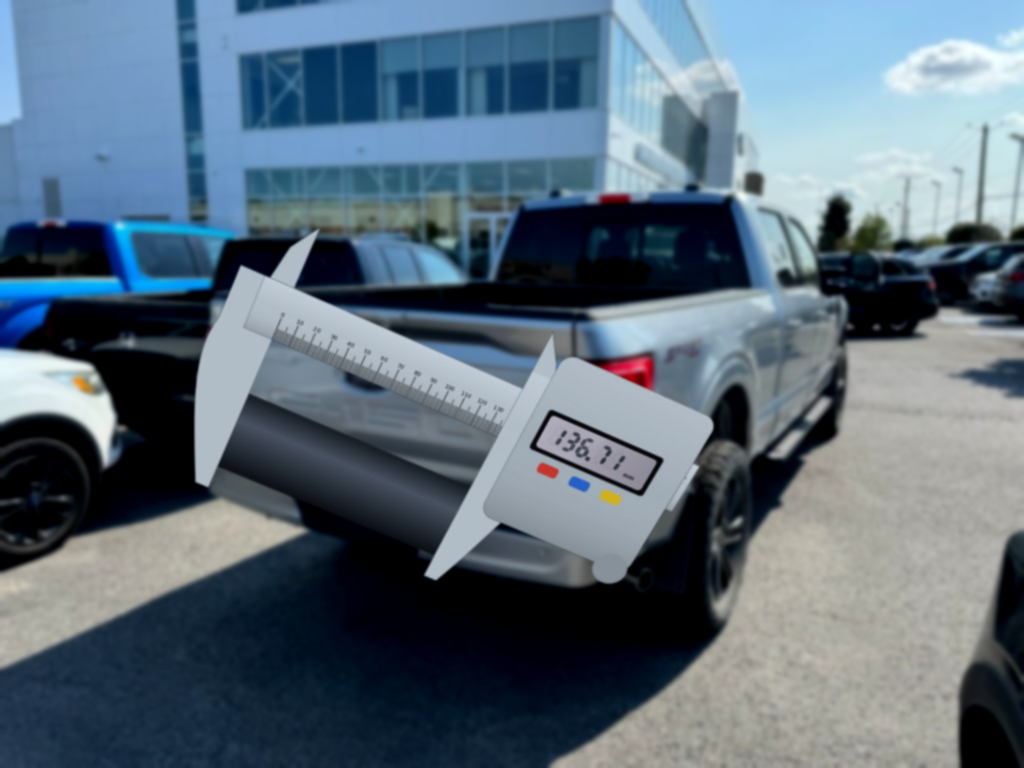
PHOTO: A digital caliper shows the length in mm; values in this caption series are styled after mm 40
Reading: mm 136.71
